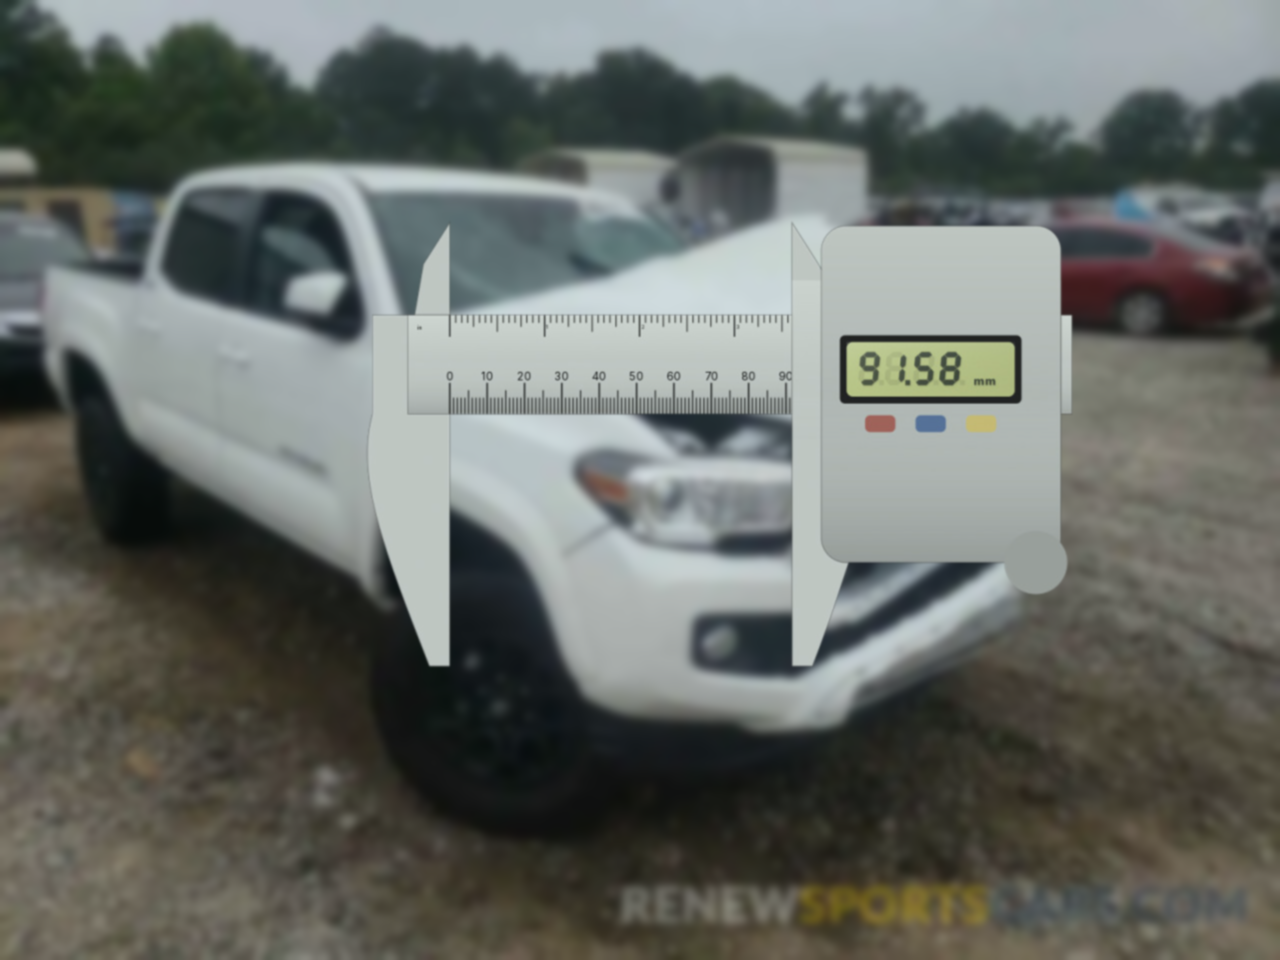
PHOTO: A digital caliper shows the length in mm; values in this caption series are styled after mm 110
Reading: mm 91.58
